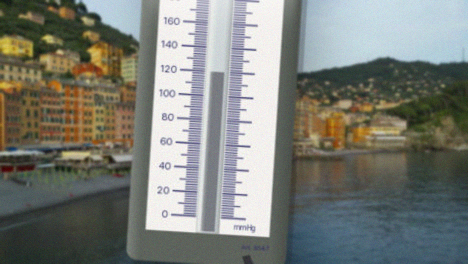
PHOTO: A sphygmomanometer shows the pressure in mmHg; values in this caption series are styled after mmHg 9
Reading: mmHg 120
